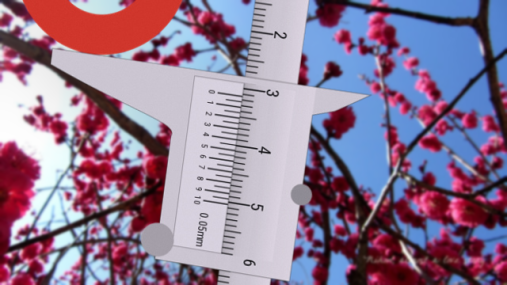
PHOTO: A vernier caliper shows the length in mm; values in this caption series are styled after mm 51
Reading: mm 31.4
